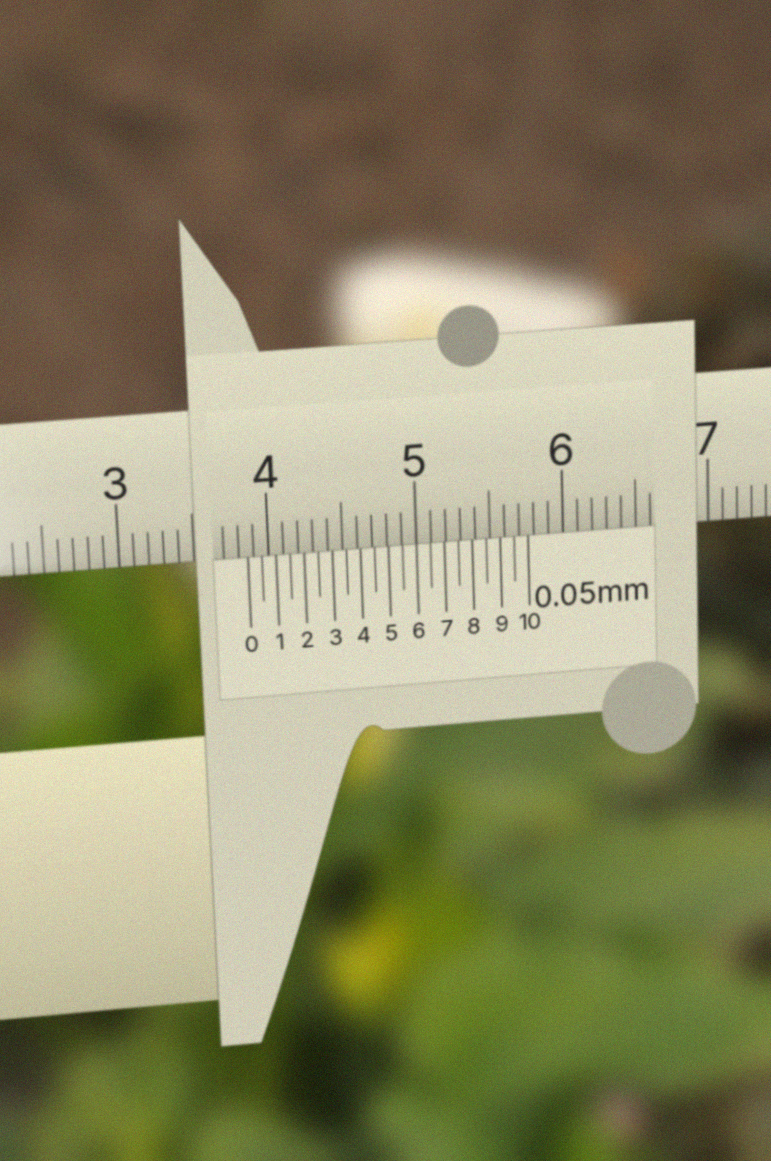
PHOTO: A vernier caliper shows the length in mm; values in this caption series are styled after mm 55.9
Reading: mm 38.6
